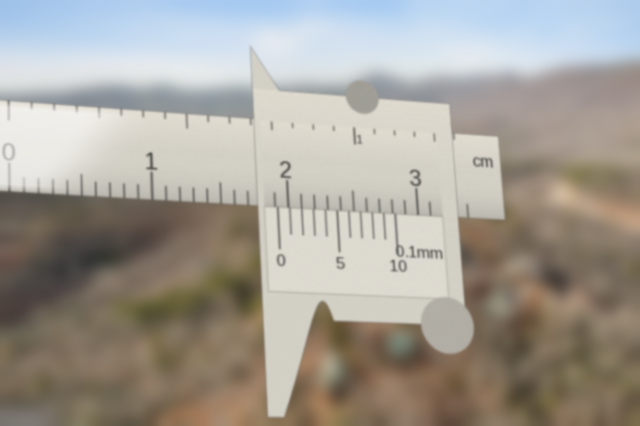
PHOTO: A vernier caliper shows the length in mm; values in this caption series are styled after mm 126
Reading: mm 19.2
